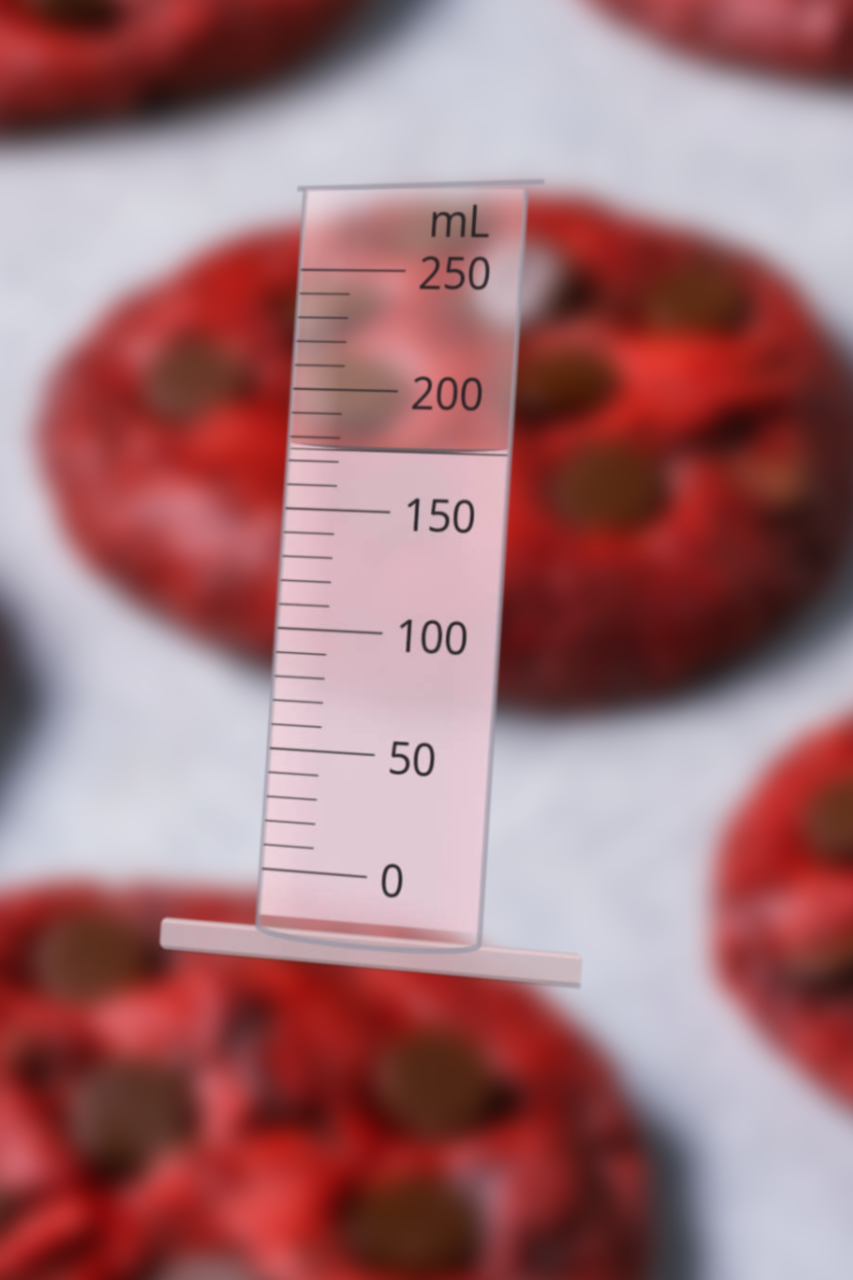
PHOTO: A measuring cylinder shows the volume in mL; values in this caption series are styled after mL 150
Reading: mL 175
